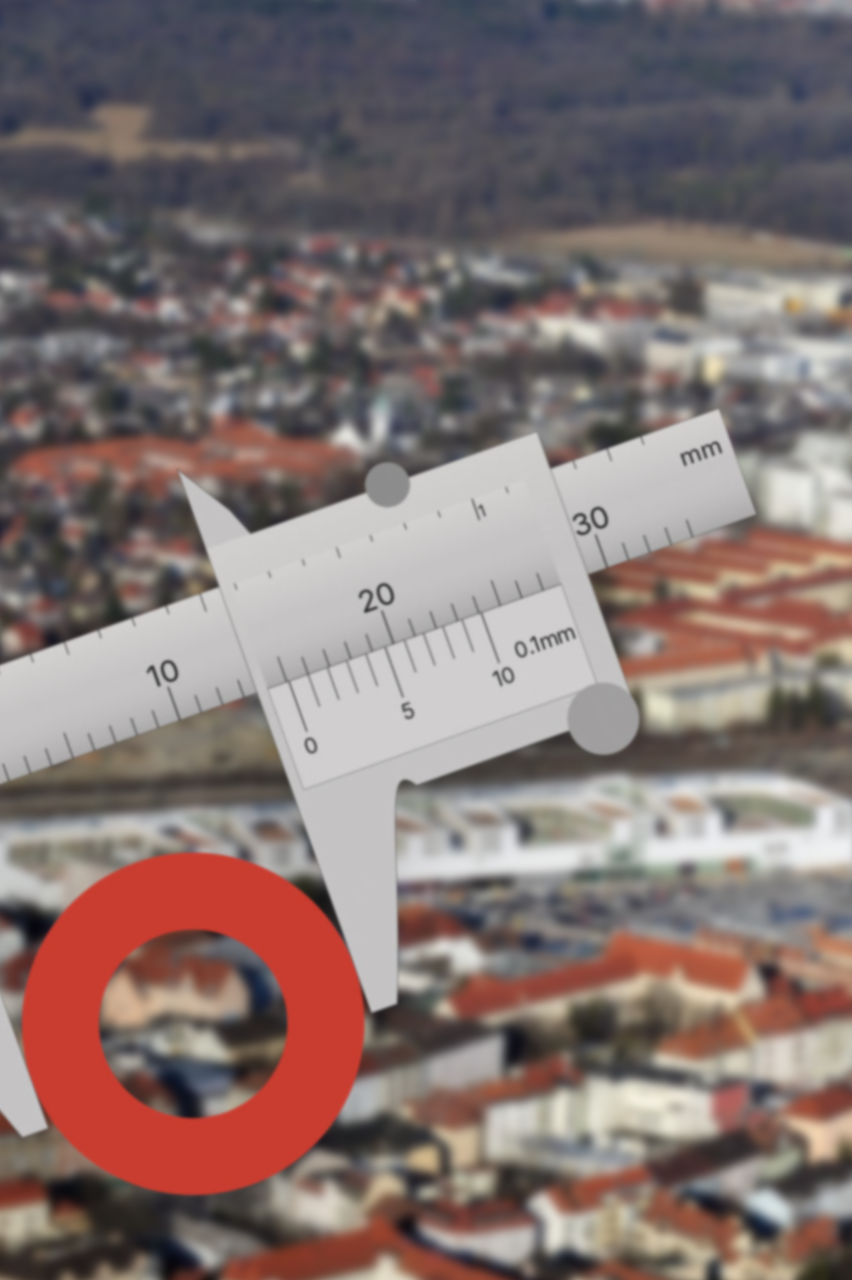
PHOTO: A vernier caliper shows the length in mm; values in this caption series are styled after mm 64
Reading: mm 15.1
